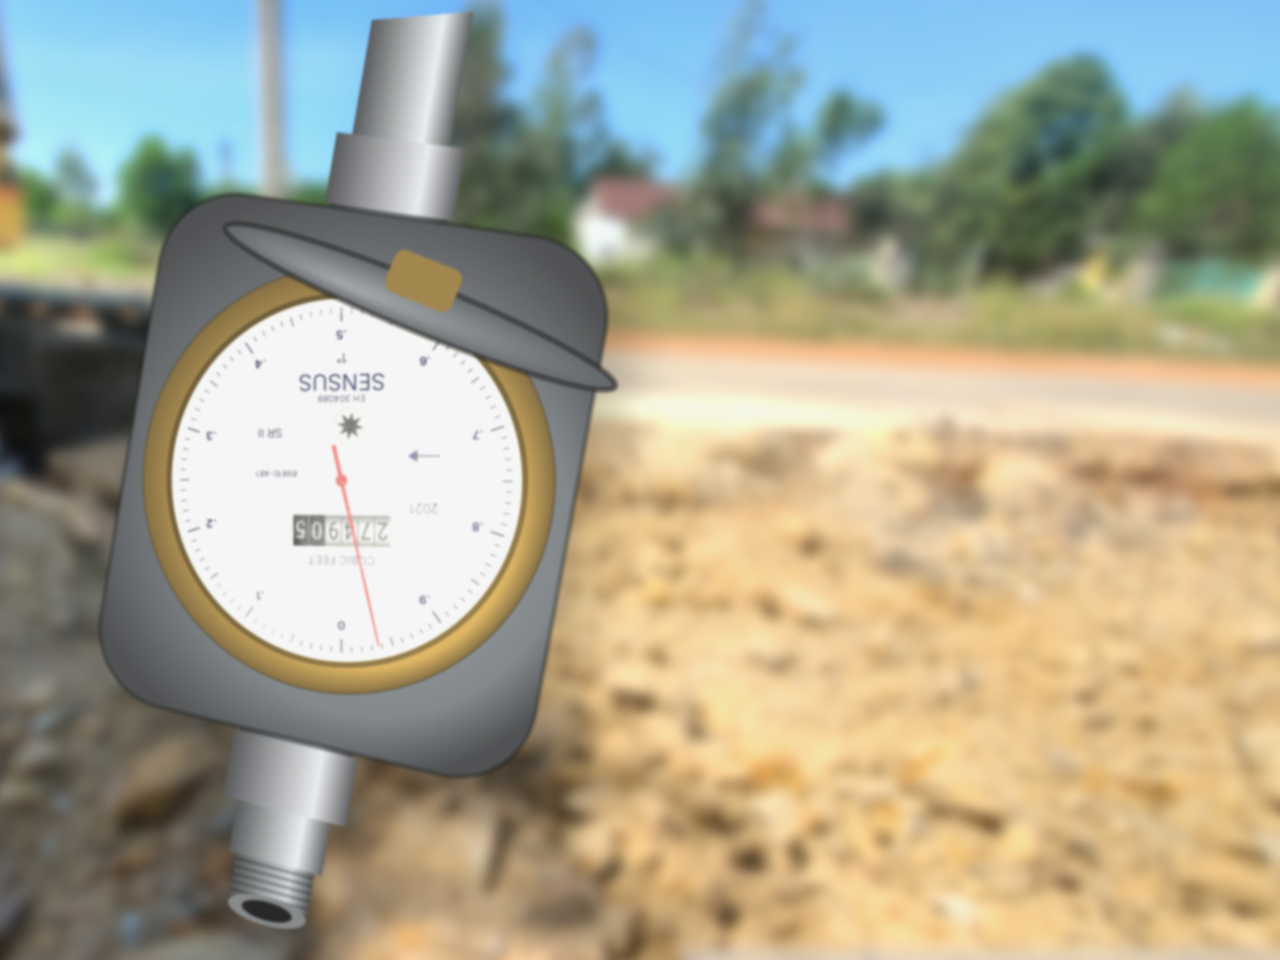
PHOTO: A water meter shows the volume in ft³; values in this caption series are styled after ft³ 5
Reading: ft³ 274904.96
